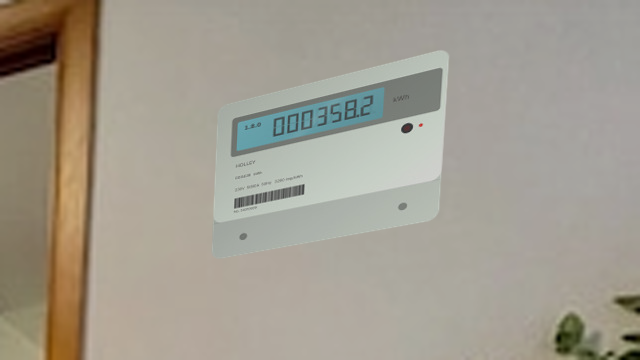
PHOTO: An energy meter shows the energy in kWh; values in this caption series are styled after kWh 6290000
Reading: kWh 358.2
